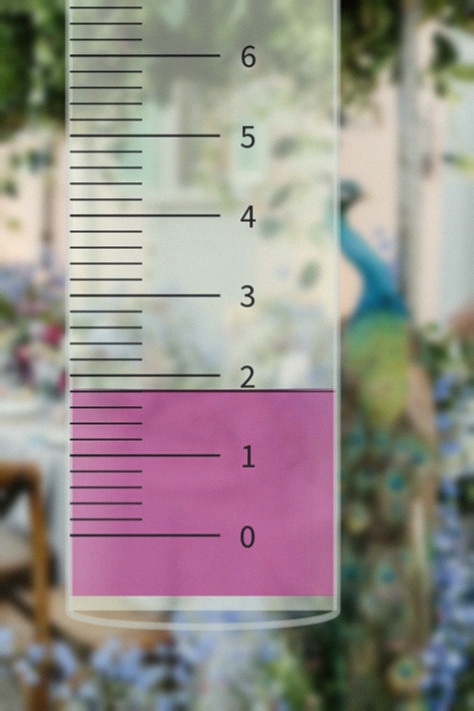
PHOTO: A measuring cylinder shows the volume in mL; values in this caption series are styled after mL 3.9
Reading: mL 1.8
